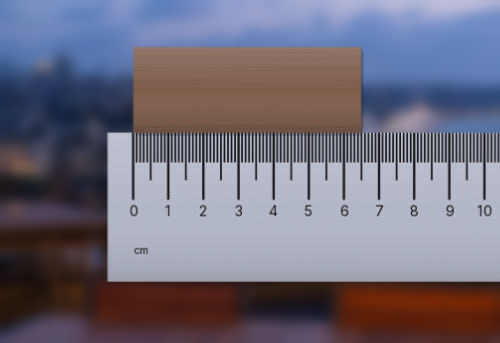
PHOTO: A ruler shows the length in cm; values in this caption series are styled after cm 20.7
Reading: cm 6.5
